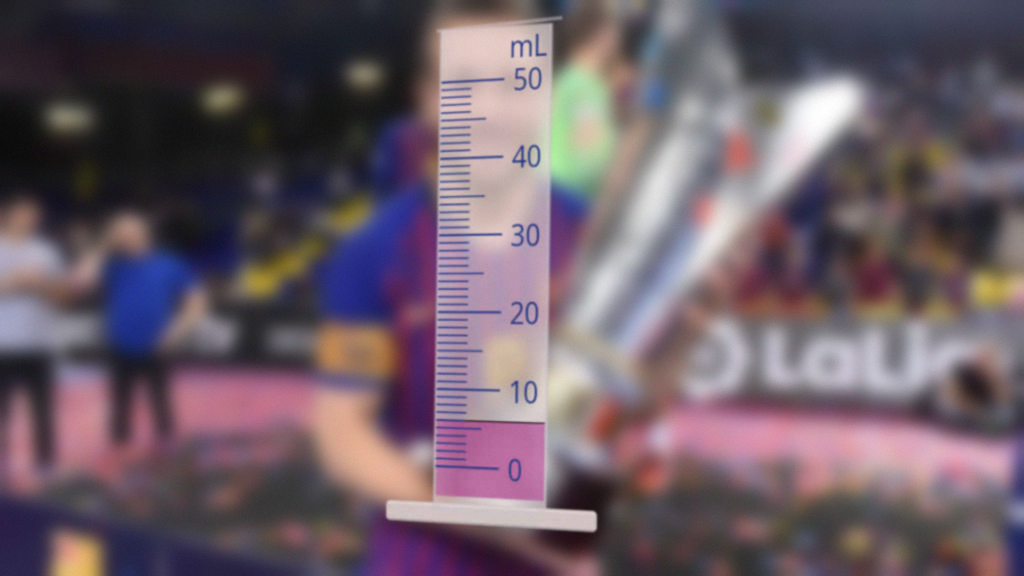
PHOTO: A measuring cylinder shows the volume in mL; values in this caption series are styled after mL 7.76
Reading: mL 6
